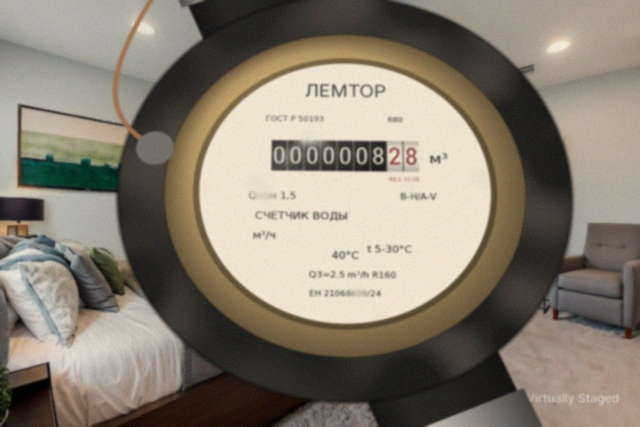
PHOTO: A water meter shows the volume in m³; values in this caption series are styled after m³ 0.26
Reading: m³ 8.28
